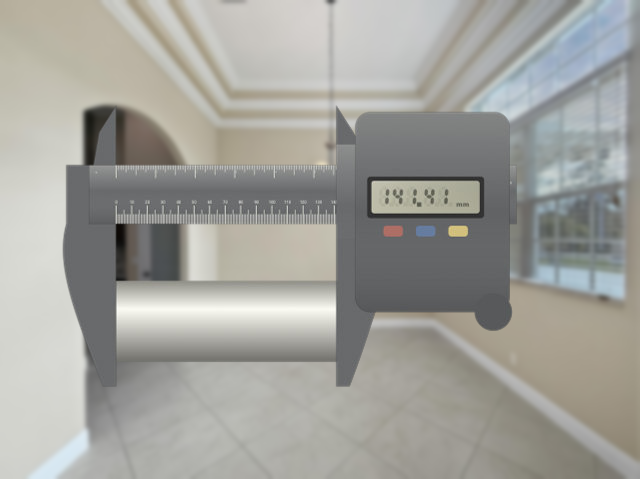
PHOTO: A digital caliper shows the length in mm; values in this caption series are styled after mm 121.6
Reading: mm 141.41
